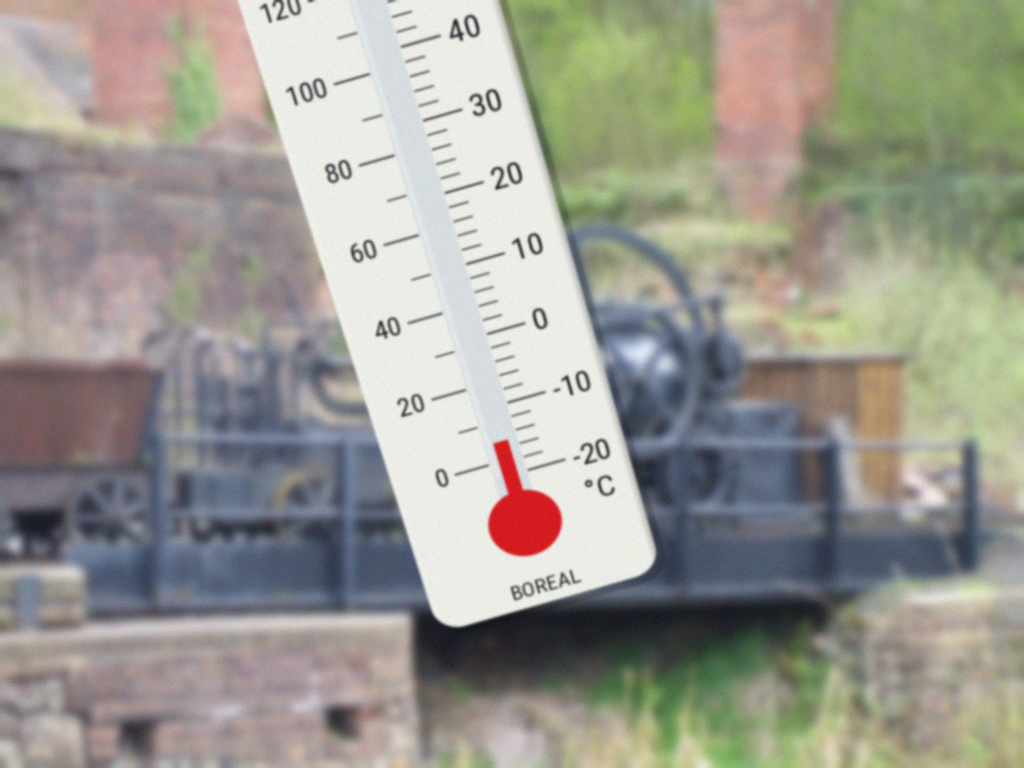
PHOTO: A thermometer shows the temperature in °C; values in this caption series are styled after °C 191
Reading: °C -15
